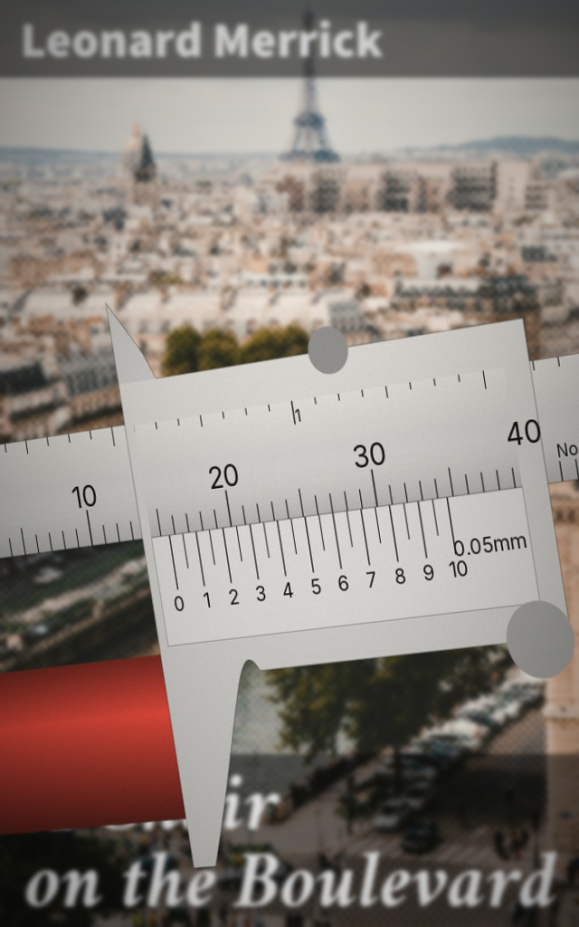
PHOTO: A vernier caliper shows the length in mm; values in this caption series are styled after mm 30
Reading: mm 15.6
